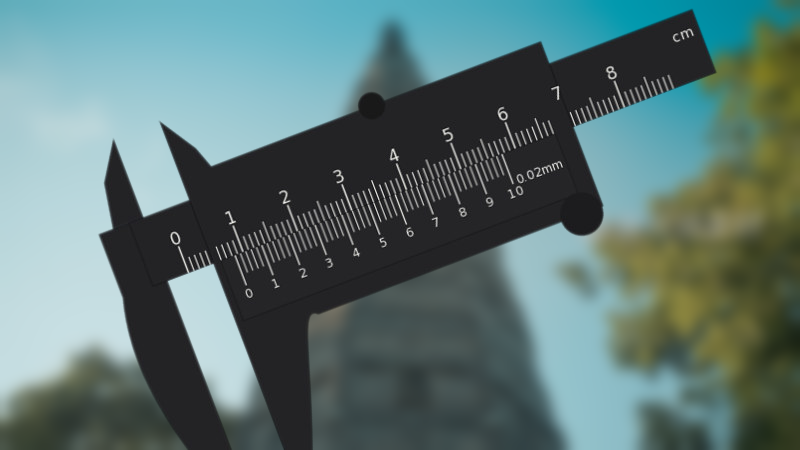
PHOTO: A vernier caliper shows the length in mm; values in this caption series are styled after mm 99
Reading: mm 8.5
